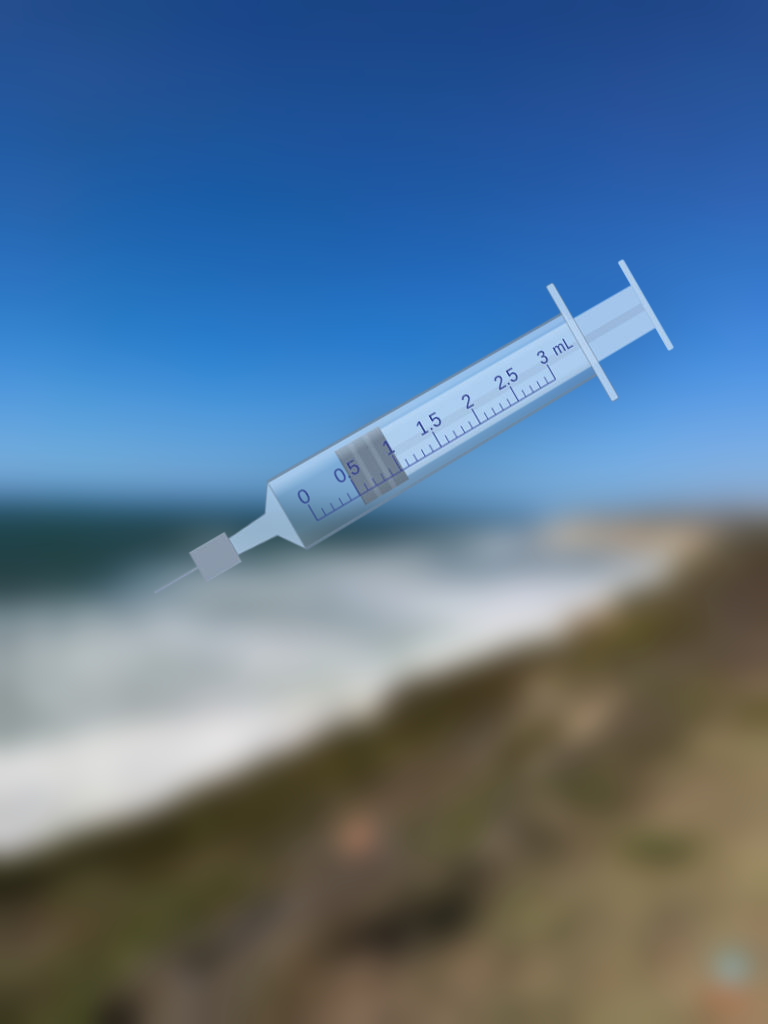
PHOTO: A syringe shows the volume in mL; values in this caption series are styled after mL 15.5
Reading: mL 0.5
